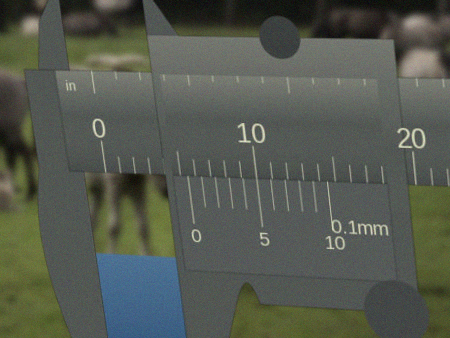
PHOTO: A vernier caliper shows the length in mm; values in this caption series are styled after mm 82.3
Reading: mm 5.5
